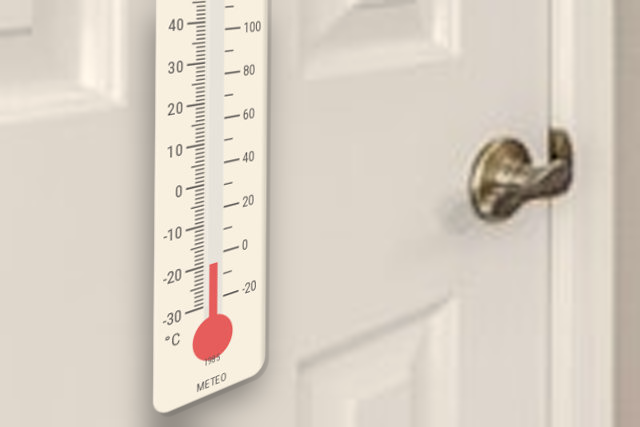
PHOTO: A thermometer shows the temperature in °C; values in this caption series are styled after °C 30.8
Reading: °C -20
